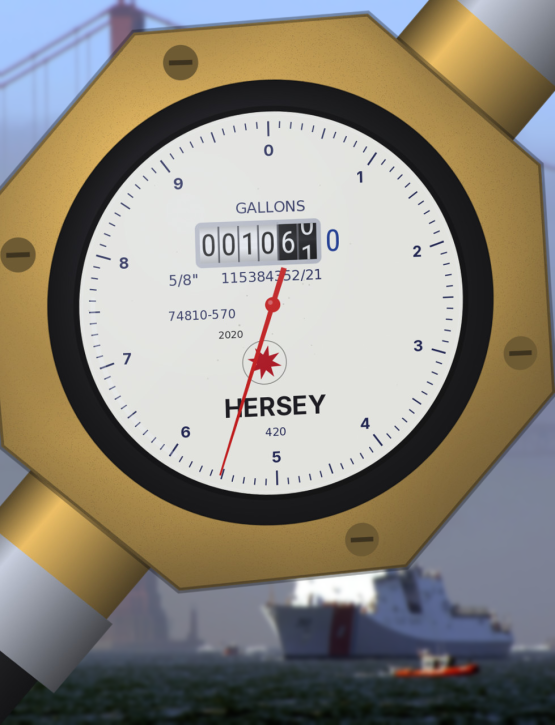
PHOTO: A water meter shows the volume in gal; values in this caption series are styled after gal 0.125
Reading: gal 10605.5
